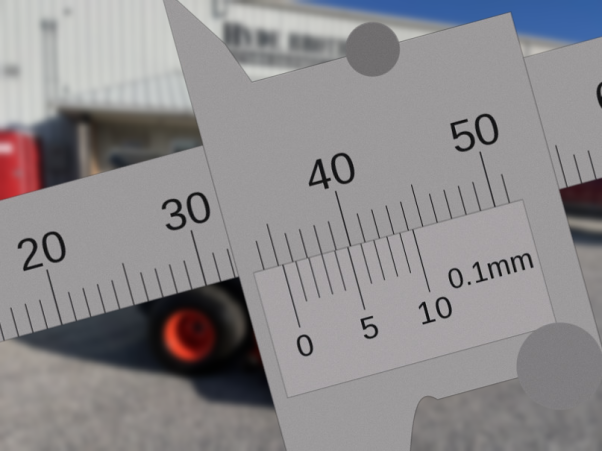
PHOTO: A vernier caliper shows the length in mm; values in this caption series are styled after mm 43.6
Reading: mm 35.3
